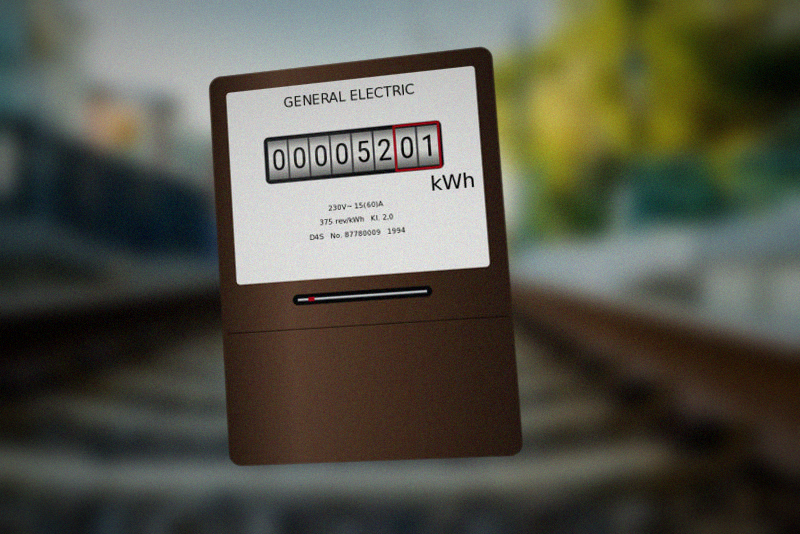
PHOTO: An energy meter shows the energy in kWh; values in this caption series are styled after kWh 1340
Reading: kWh 52.01
